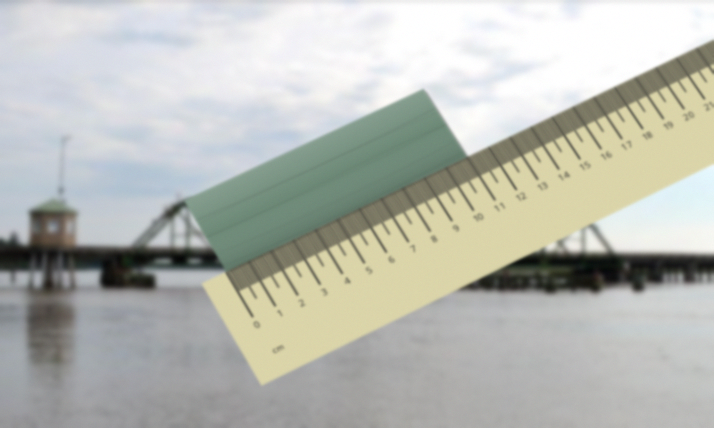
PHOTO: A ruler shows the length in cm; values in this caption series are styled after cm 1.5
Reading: cm 11
